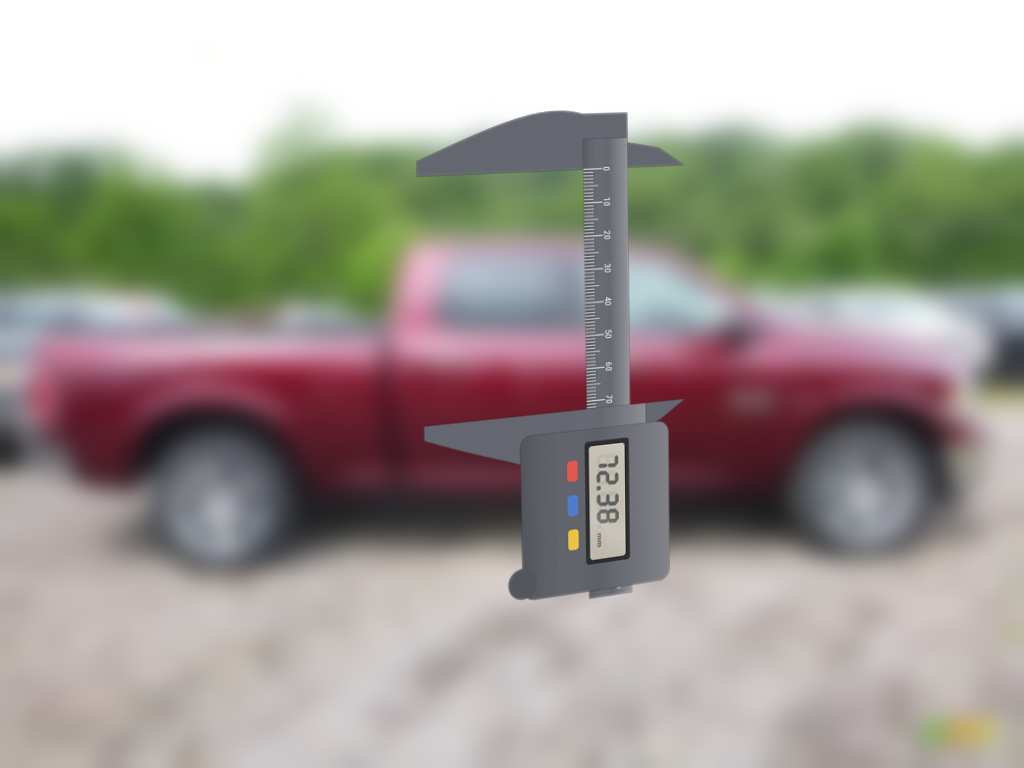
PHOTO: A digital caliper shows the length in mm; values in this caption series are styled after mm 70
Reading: mm 72.38
